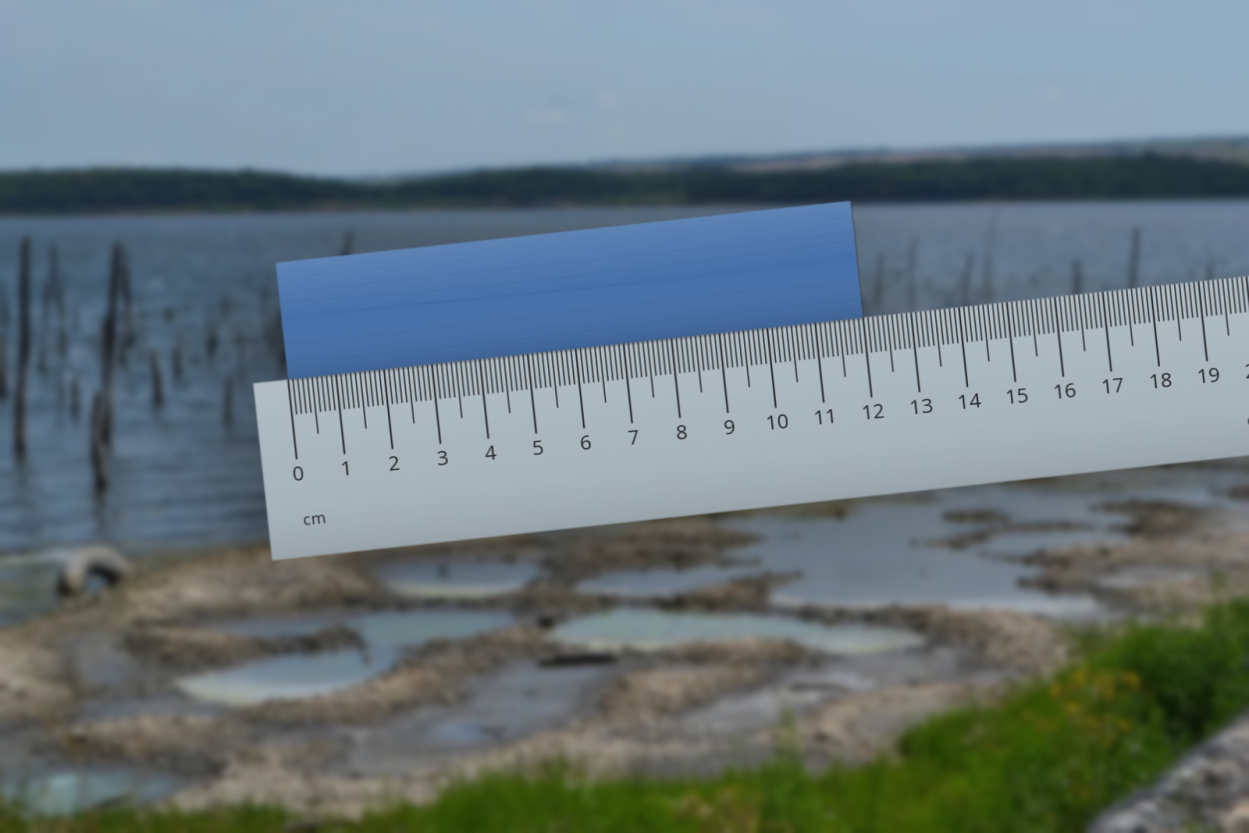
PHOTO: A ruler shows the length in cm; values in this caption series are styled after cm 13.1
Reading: cm 12
